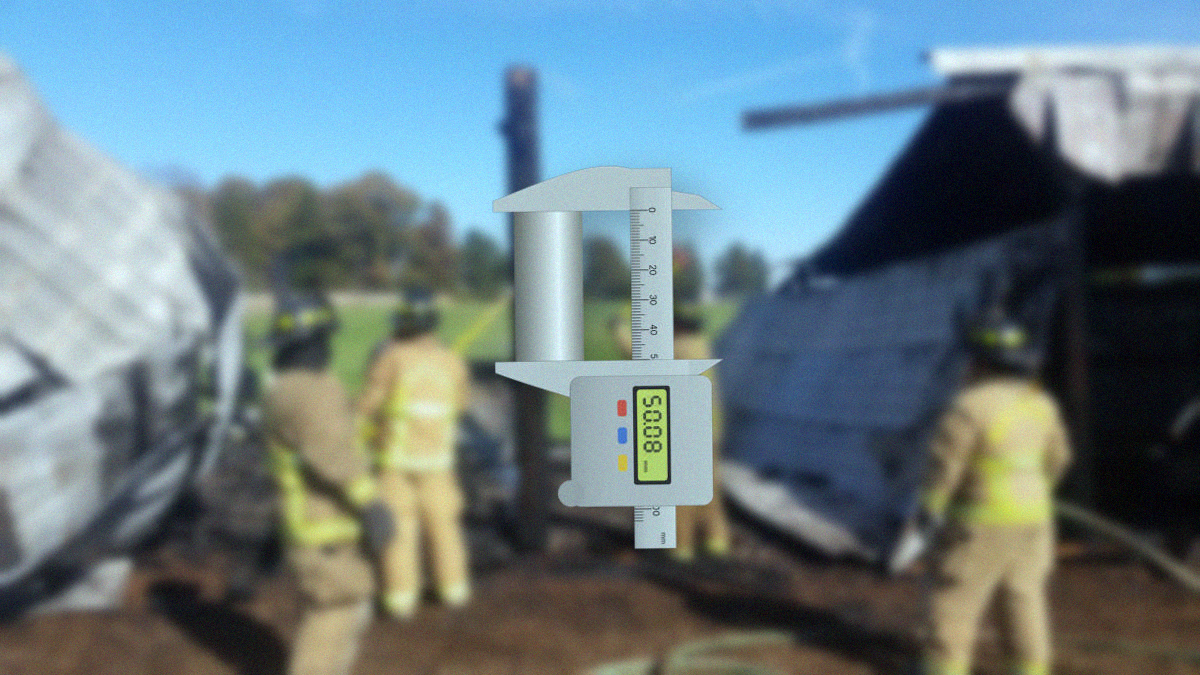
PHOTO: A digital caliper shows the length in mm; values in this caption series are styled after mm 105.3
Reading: mm 50.08
